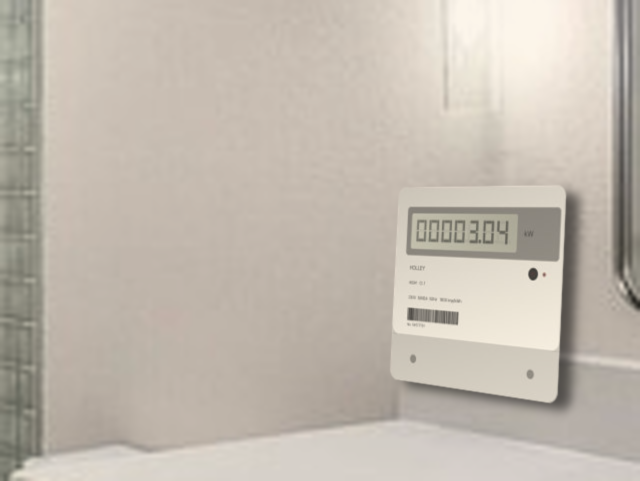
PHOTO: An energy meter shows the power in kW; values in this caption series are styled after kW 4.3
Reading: kW 3.04
